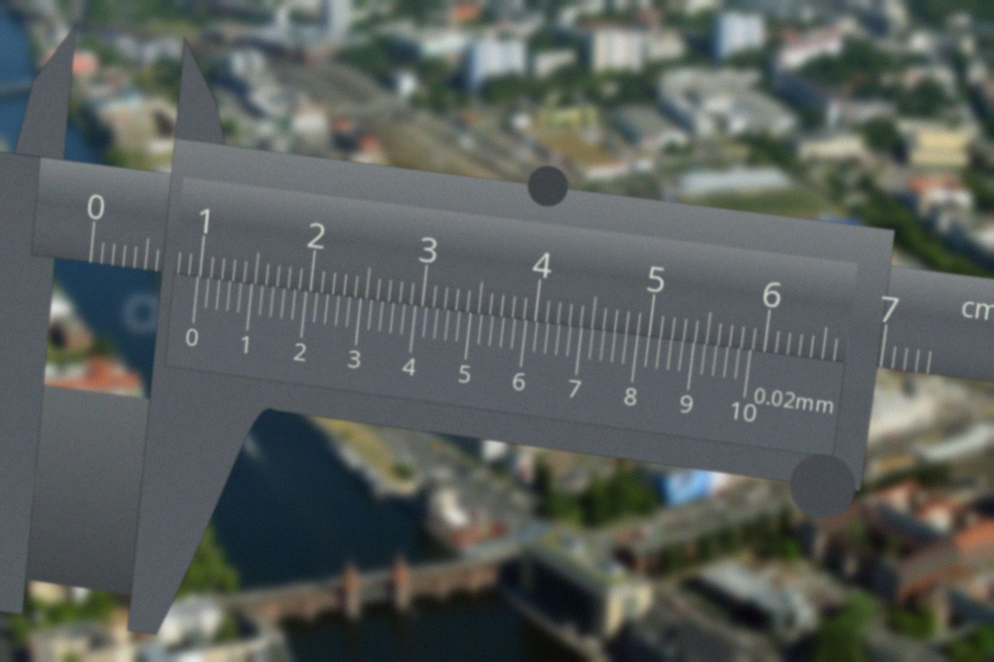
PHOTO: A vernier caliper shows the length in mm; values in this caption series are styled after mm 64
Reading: mm 9.8
